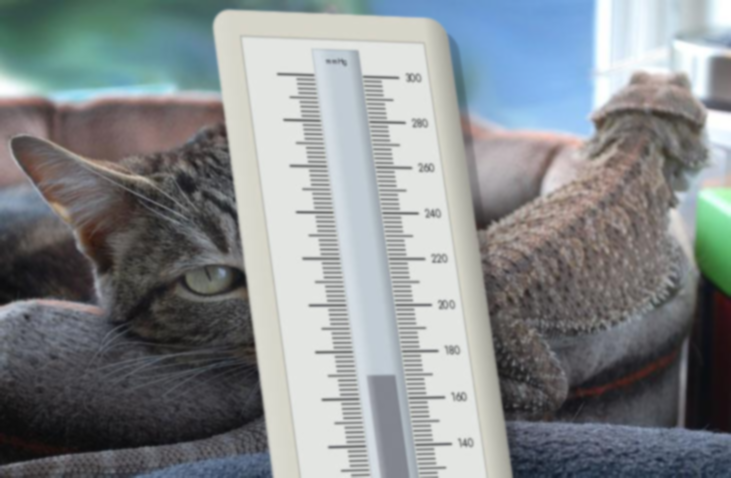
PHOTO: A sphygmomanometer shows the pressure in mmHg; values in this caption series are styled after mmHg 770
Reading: mmHg 170
